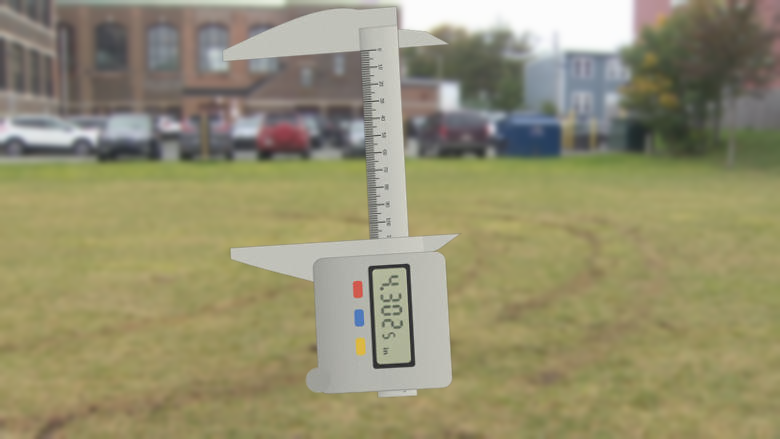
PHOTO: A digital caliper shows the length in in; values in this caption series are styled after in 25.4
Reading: in 4.3025
